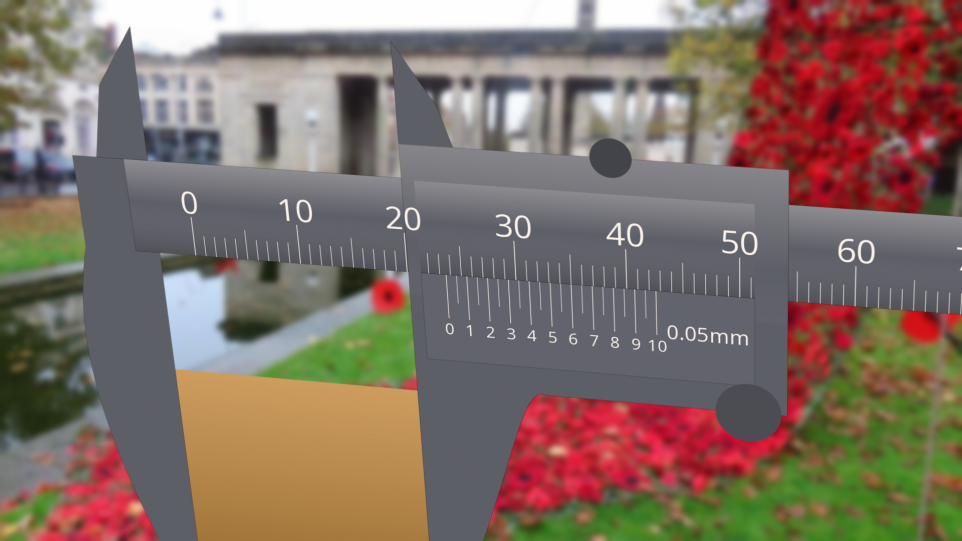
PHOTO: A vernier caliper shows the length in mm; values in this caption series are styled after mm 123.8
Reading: mm 23.6
